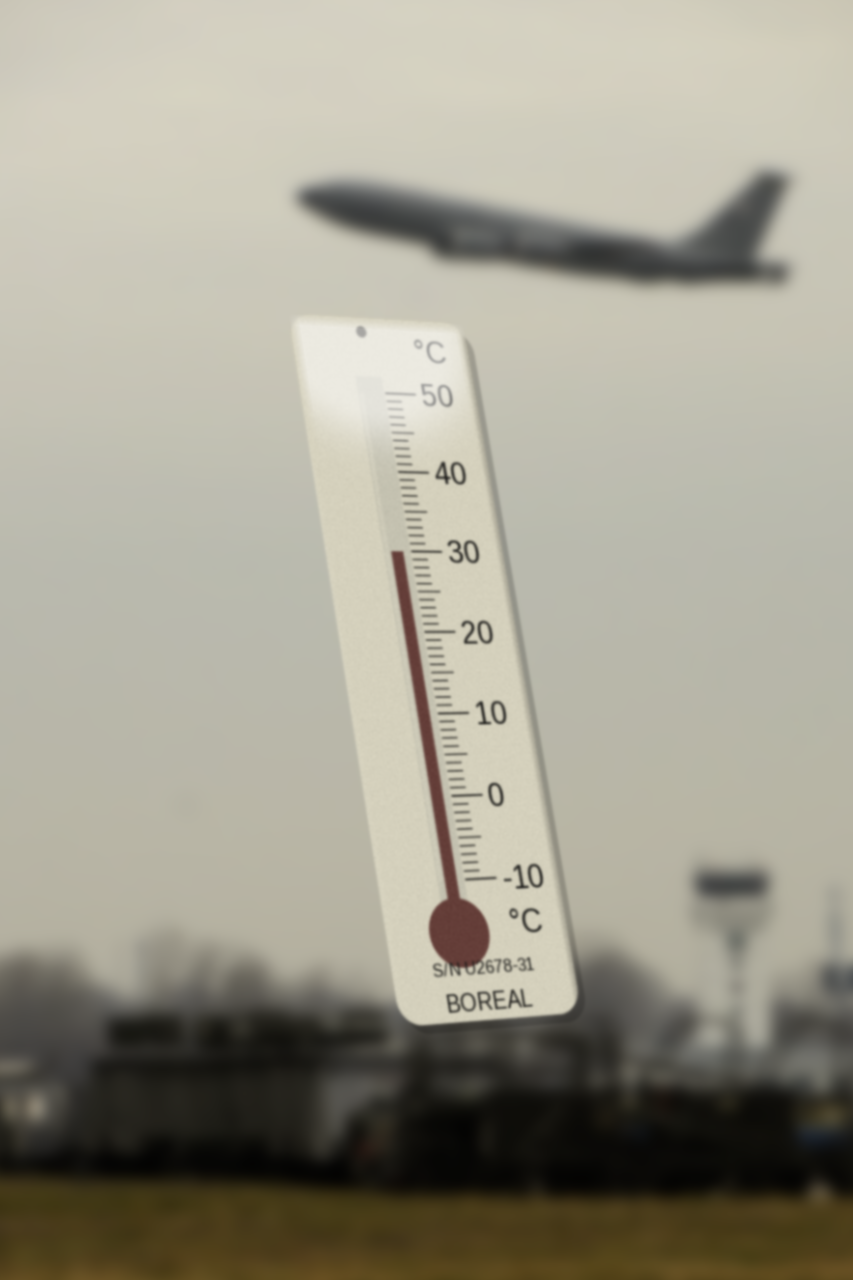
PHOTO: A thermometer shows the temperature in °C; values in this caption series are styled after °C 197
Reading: °C 30
